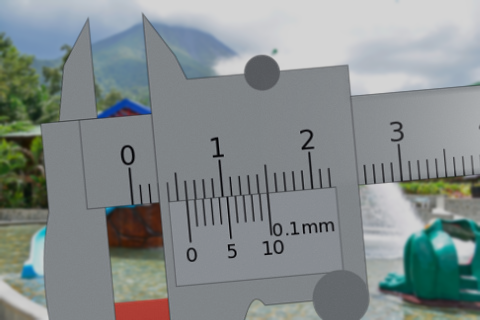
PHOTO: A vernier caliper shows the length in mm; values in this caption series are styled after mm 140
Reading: mm 6.0
